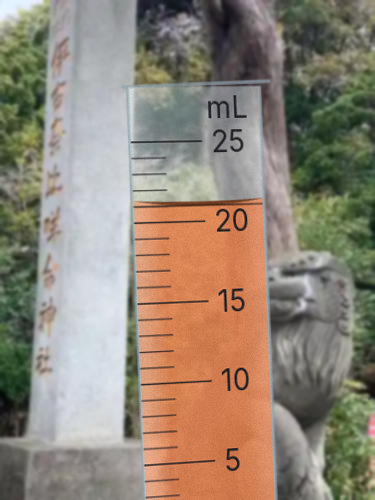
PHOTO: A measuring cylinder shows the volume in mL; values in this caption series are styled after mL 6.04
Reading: mL 21
